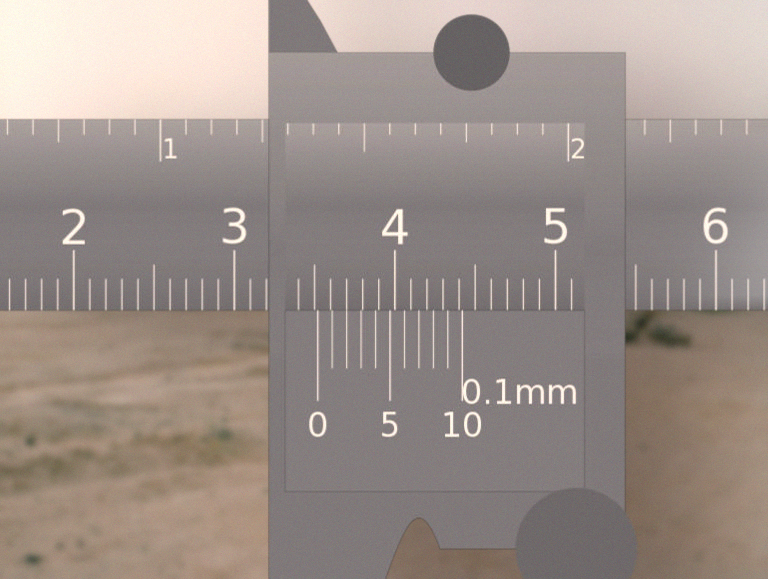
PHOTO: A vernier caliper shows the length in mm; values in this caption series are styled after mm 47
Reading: mm 35.2
